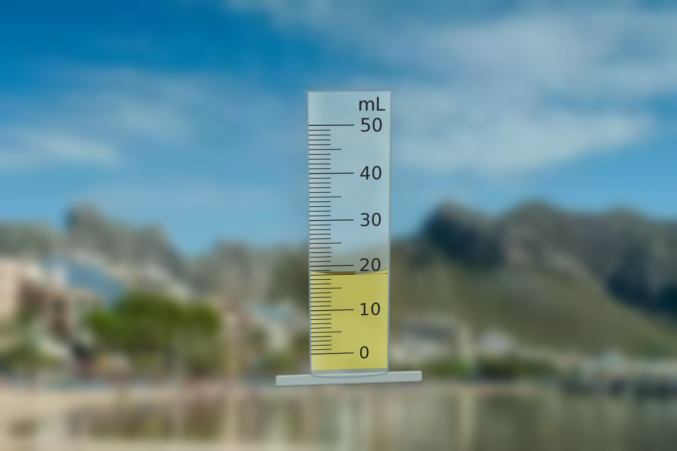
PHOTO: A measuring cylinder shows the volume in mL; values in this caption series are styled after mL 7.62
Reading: mL 18
